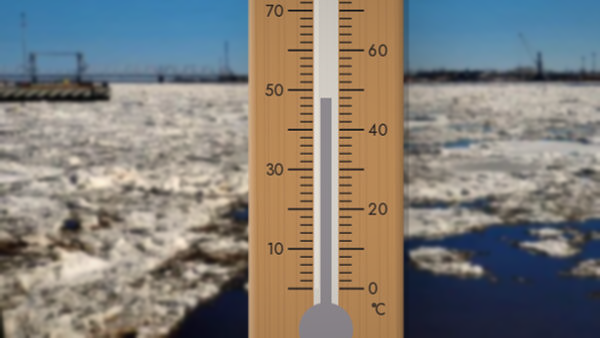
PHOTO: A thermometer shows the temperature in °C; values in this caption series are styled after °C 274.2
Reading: °C 48
